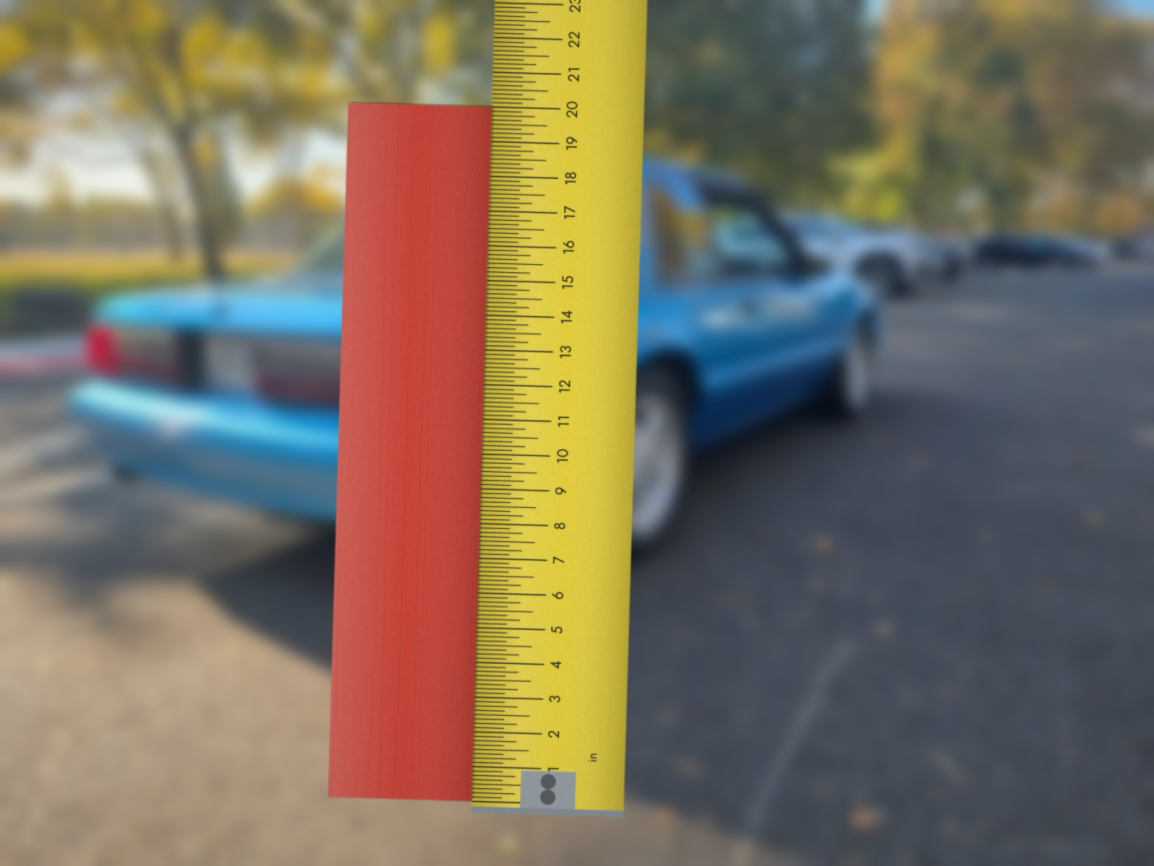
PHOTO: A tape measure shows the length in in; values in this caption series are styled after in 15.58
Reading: in 20
